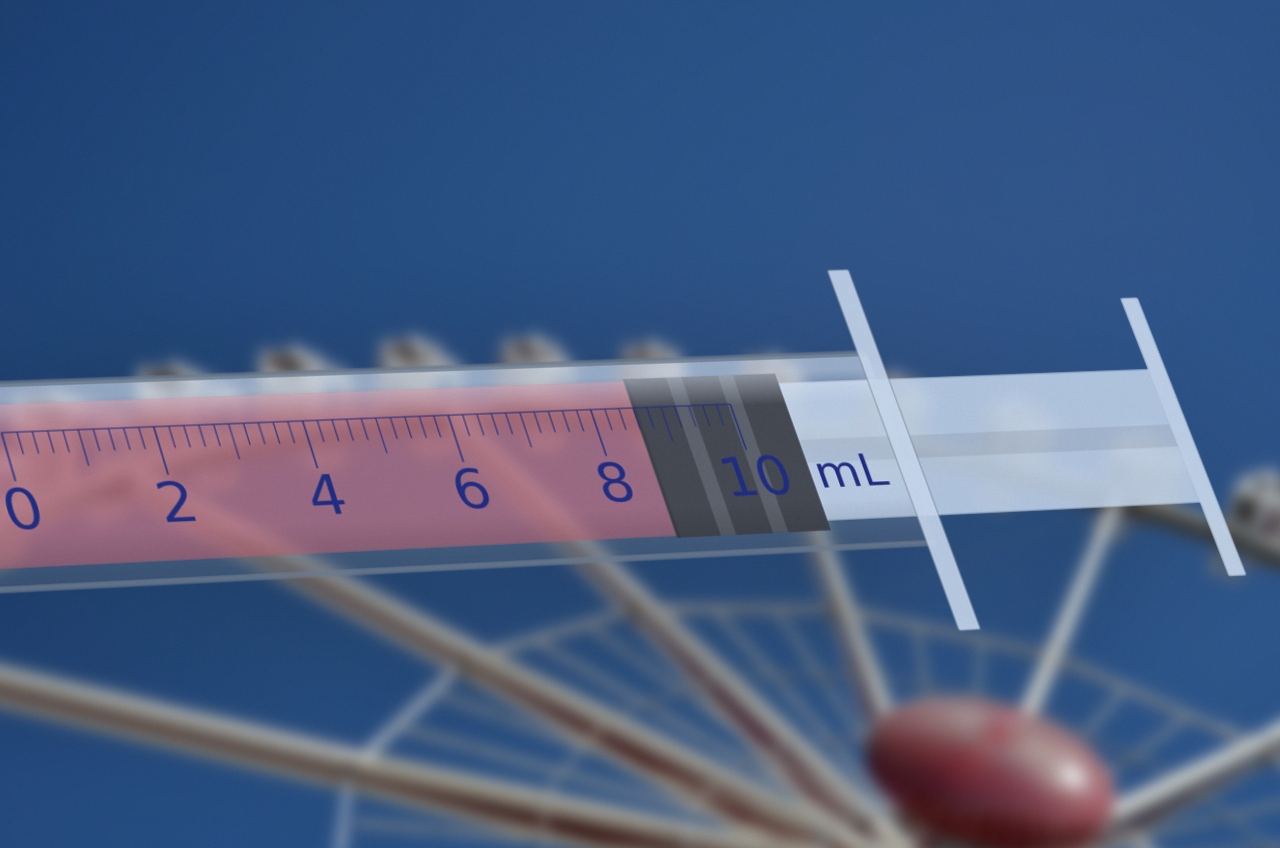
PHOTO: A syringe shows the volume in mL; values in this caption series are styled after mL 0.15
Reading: mL 8.6
